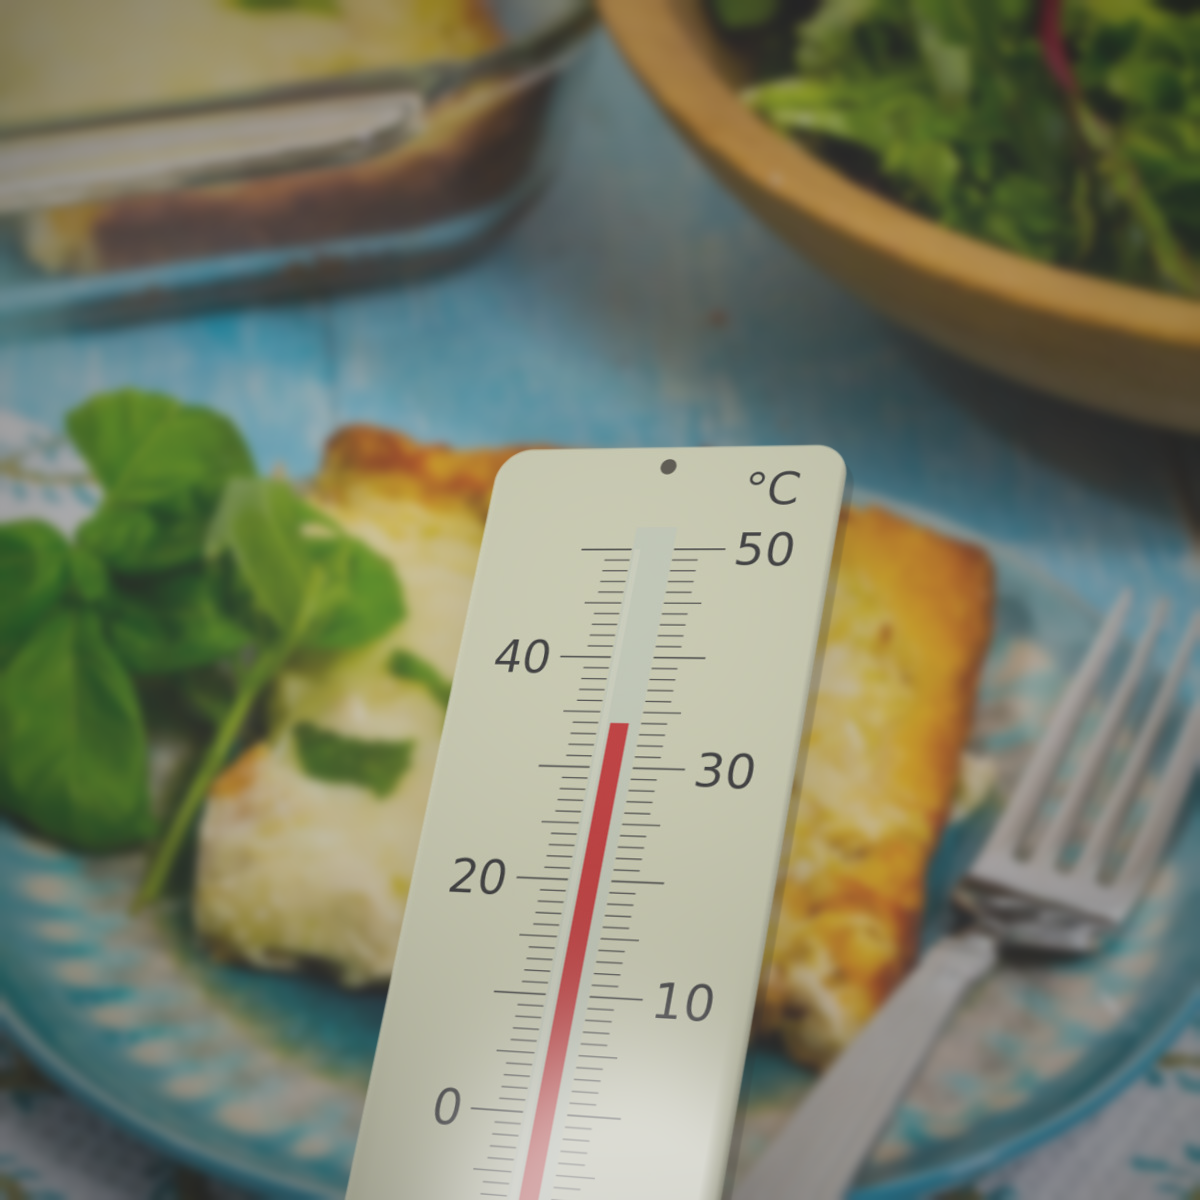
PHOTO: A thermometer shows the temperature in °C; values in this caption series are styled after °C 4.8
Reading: °C 34
